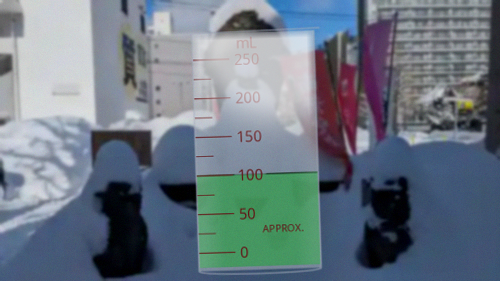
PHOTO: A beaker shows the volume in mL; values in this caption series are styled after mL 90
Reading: mL 100
